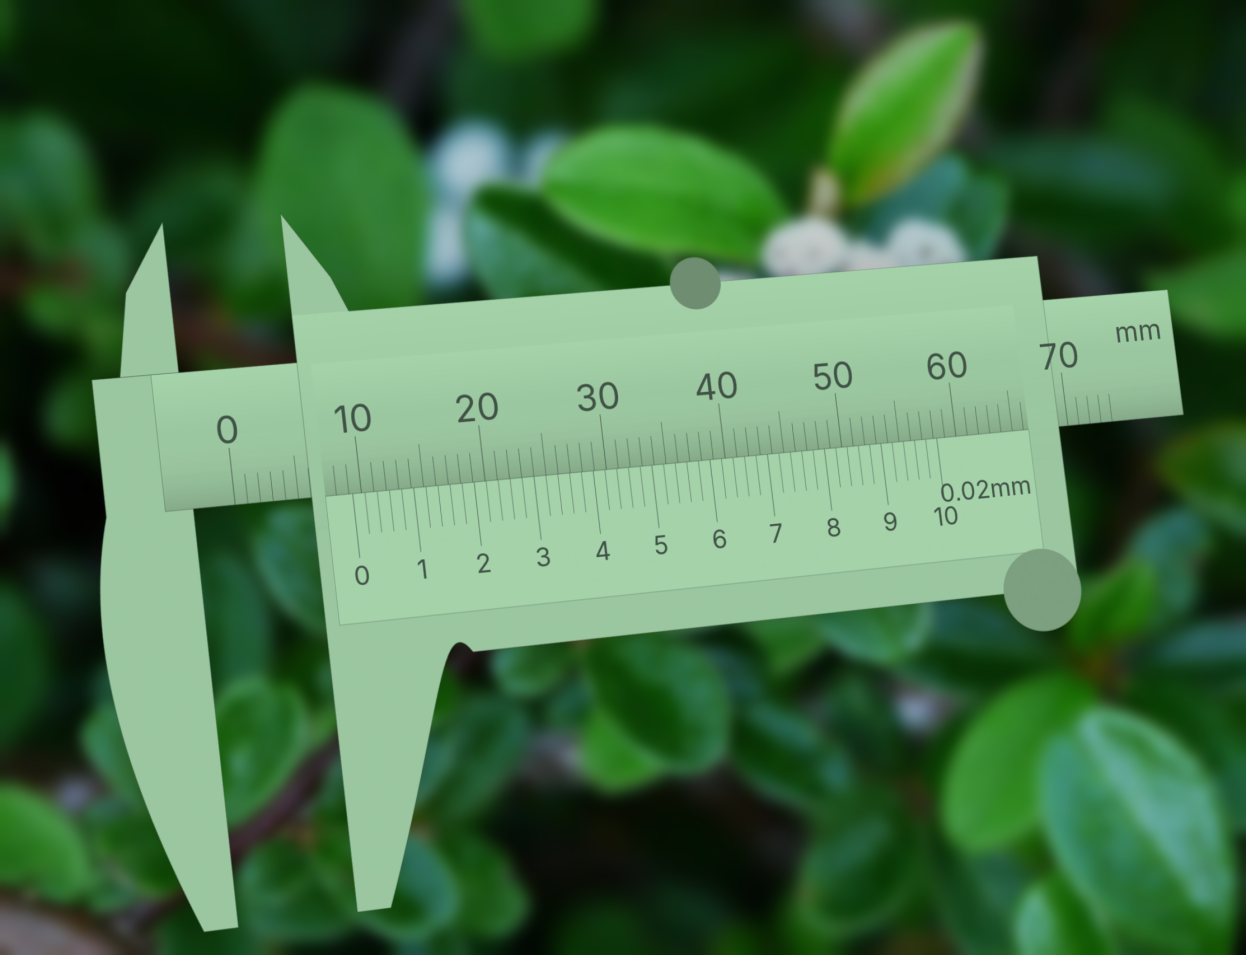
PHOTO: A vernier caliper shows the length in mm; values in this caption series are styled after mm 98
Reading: mm 9.3
